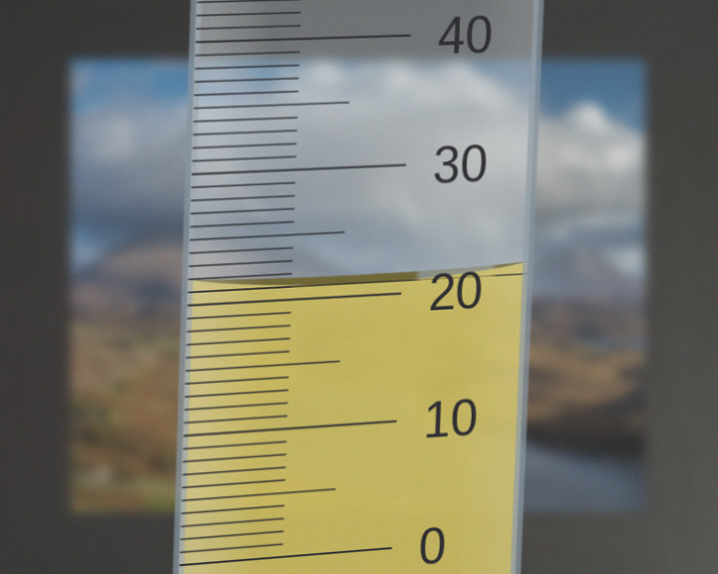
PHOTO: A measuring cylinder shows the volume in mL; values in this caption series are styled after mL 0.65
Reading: mL 21
